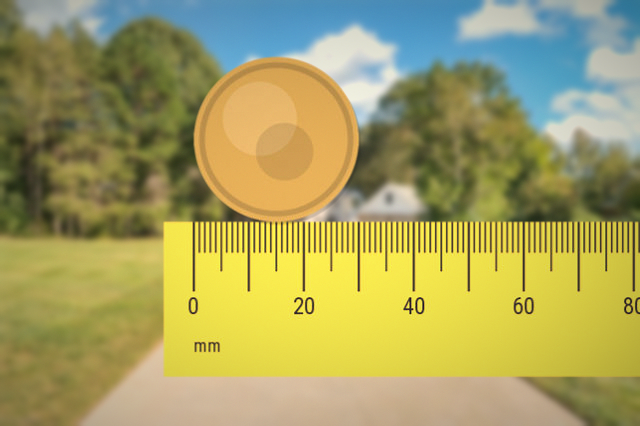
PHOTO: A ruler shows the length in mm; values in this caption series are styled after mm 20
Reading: mm 30
